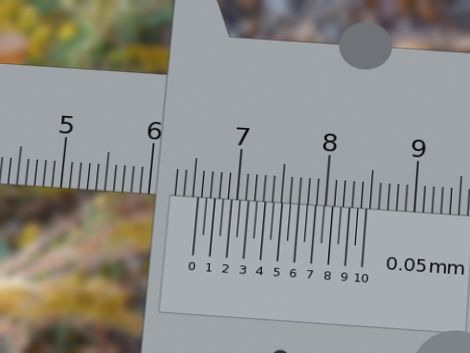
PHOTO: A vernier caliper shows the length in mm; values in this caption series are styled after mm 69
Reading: mm 65.6
